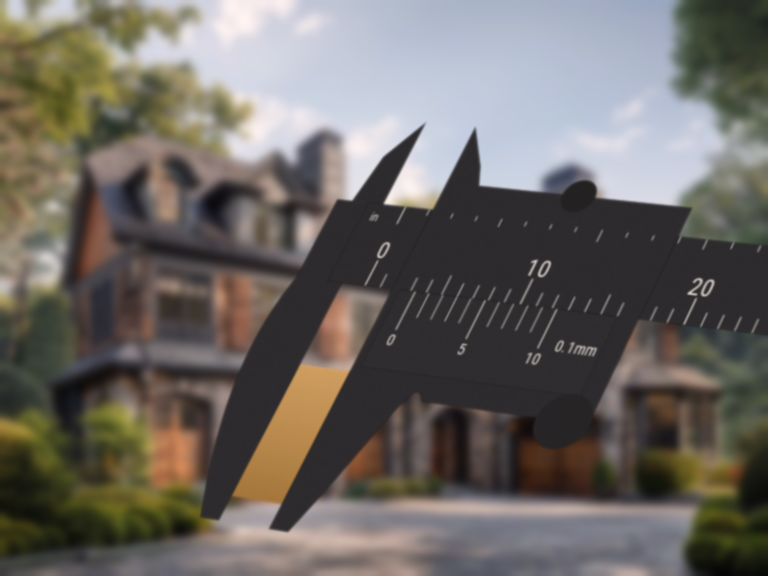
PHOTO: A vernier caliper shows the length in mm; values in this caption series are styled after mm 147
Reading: mm 3.3
